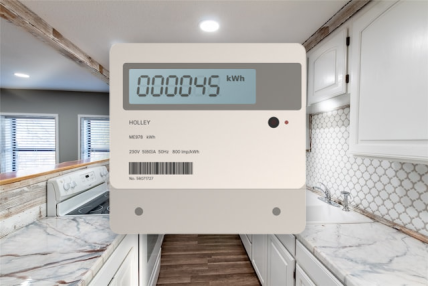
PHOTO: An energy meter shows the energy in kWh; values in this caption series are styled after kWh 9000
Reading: kWh 45
